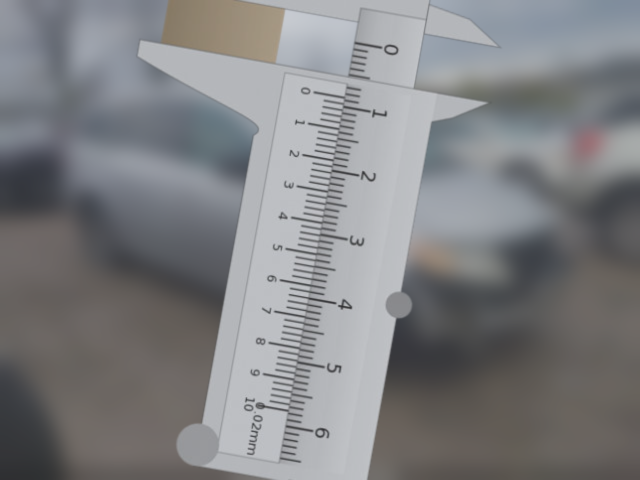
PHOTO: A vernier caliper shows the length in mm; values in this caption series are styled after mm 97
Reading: mm 8.6
